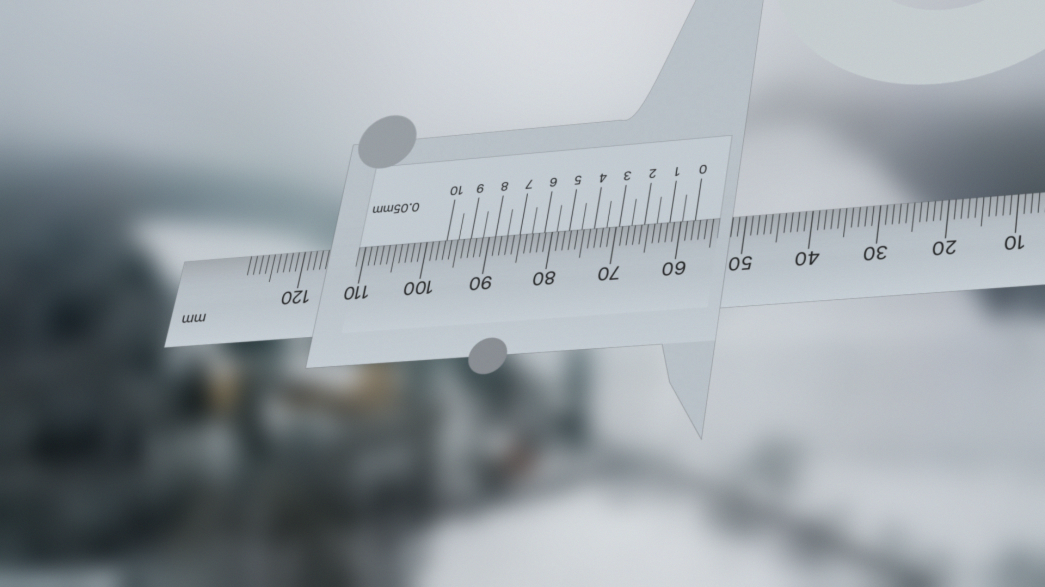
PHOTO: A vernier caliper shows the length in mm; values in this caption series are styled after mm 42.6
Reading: mm 57.8
